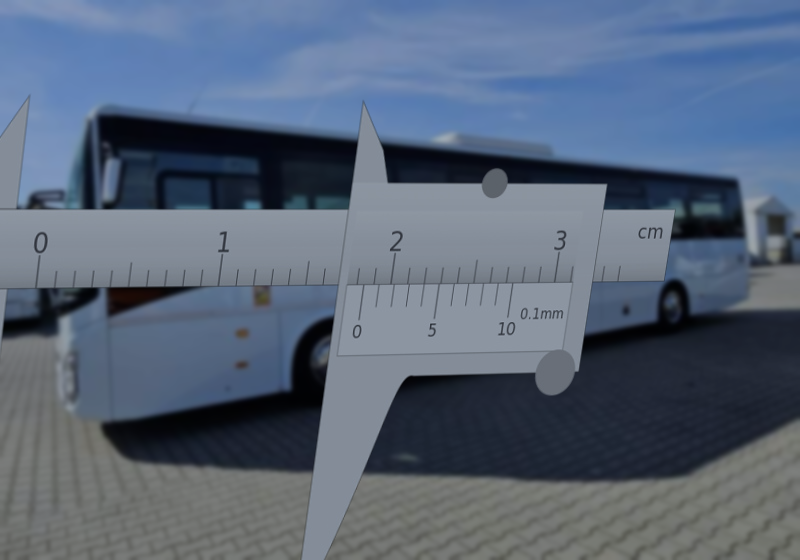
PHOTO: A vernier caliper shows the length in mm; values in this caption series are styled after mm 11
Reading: mm 18.4
